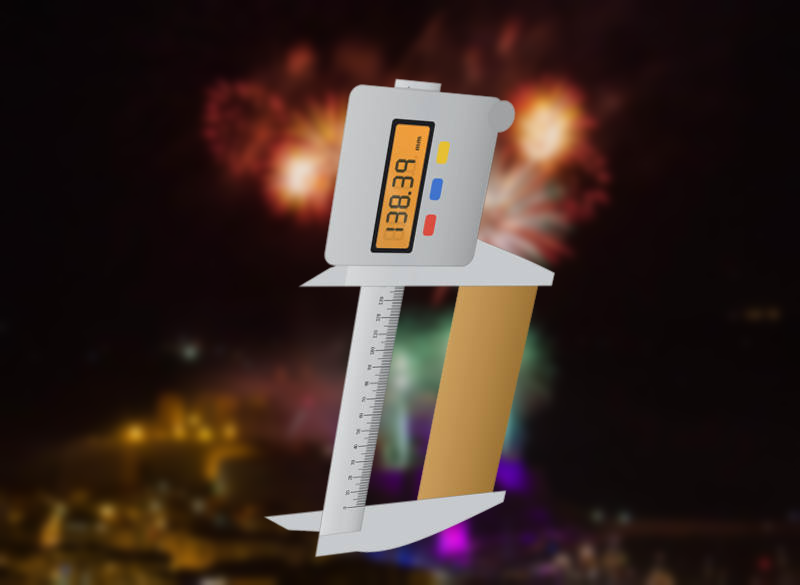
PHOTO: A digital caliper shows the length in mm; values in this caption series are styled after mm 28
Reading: mm 138.39
